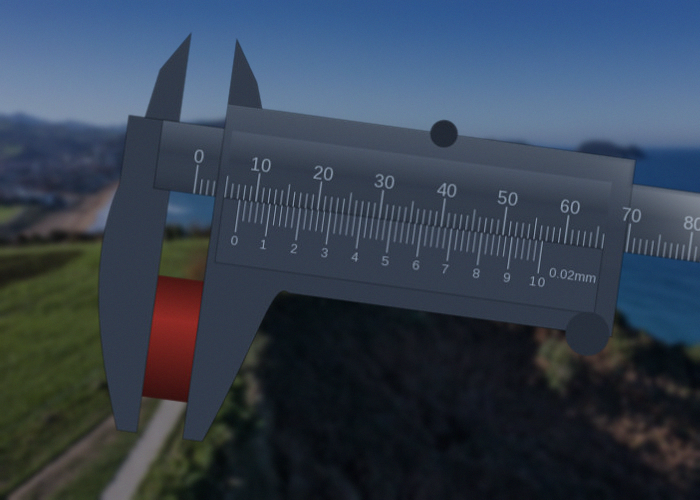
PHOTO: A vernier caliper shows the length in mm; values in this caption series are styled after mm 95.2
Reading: mm 7.4
